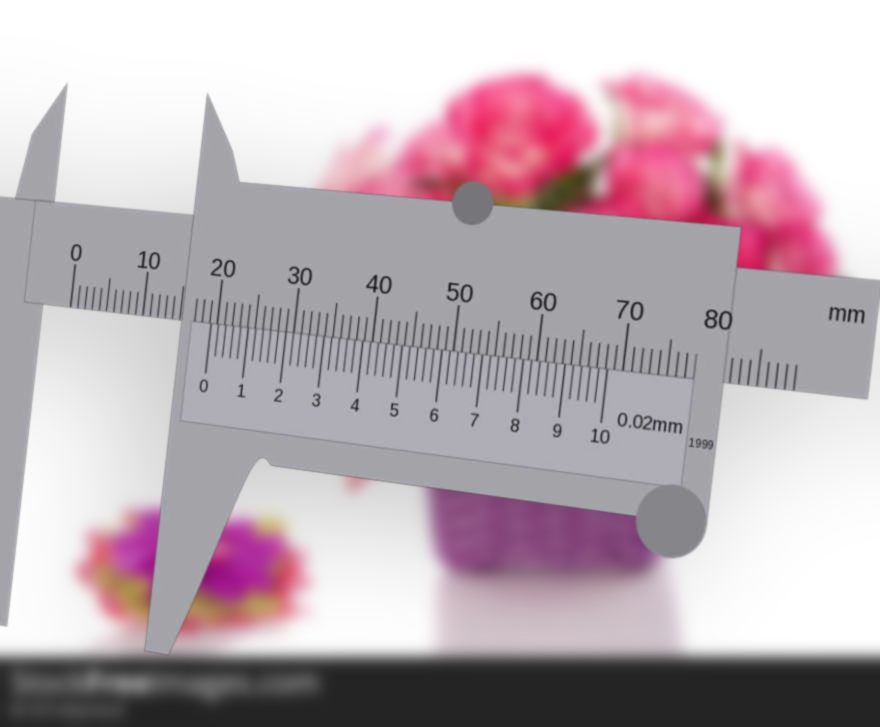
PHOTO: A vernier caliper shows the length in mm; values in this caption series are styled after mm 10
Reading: mm 19.2
